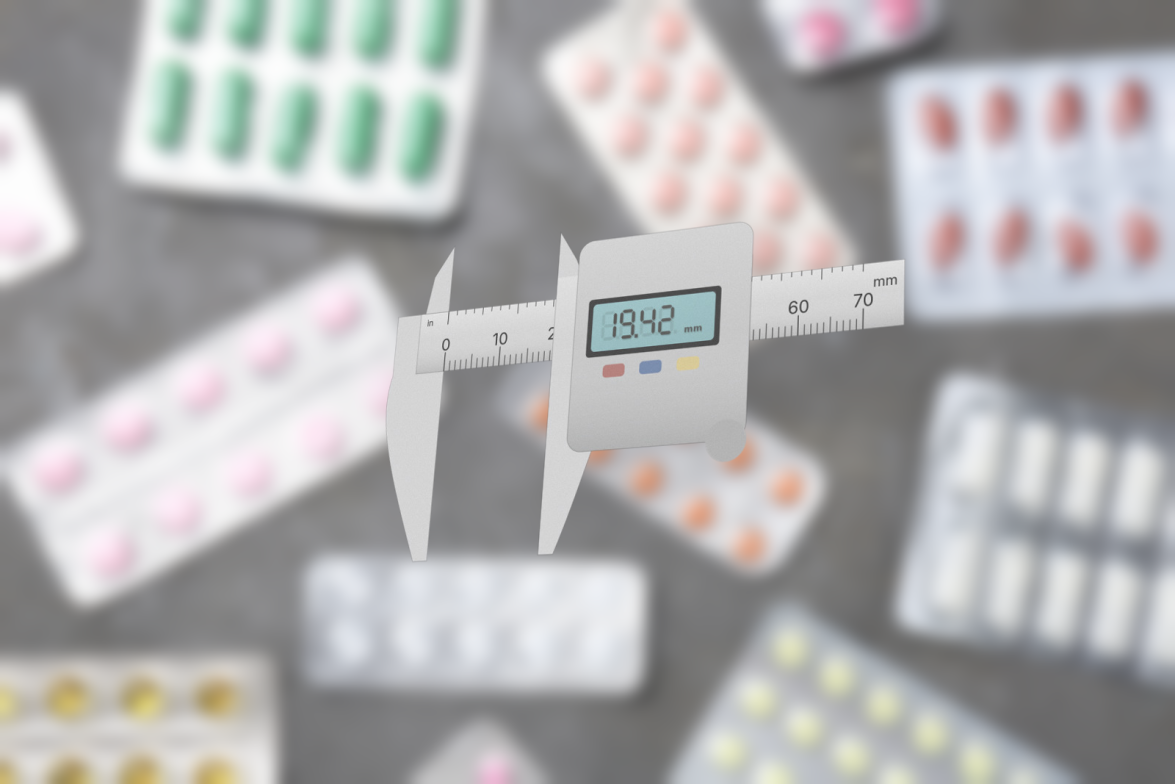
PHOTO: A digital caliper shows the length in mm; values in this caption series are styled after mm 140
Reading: mm 19.42
